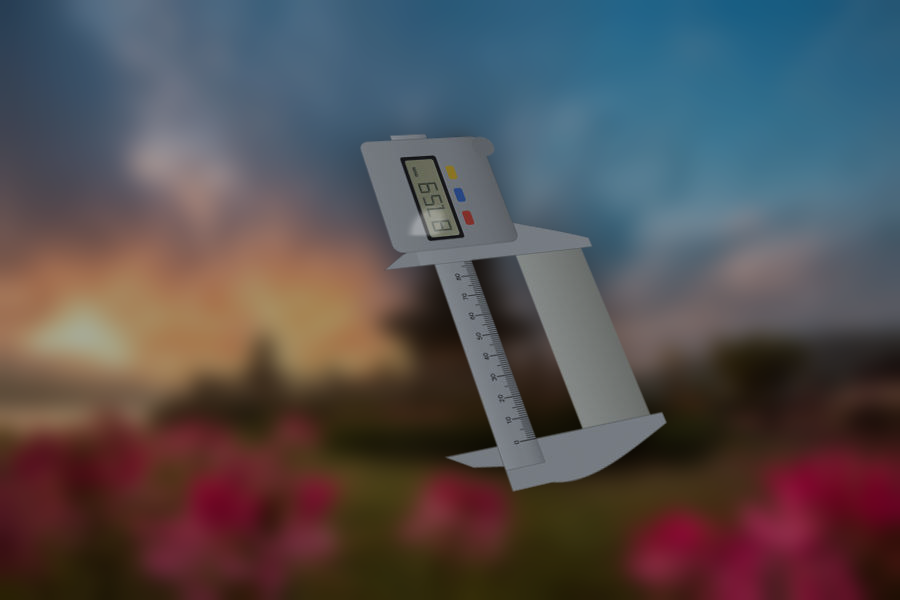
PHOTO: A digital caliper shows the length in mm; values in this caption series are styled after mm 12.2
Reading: mm 87.59
